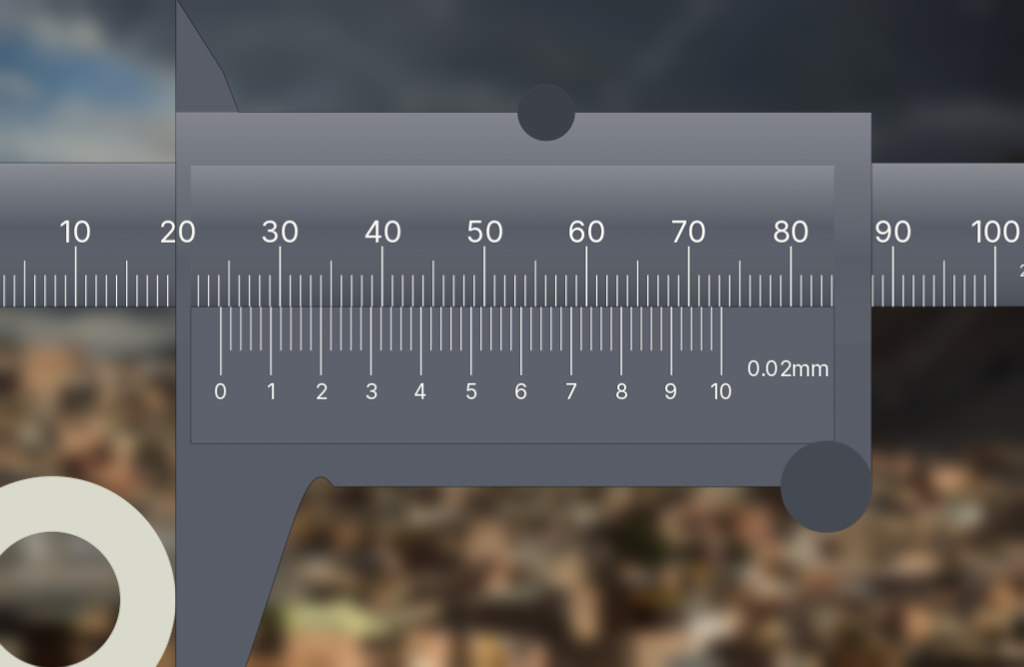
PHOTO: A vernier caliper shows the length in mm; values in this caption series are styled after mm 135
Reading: mm 24.2
